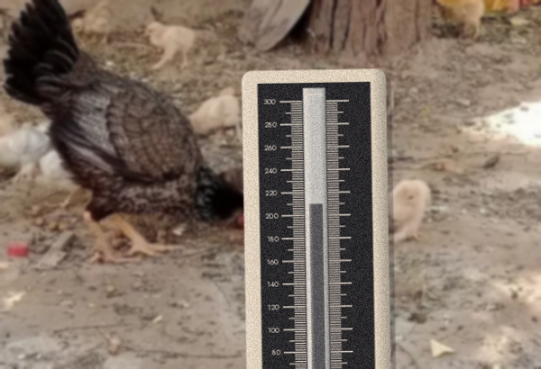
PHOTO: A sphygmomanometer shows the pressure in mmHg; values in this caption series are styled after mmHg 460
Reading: mmHg 210
